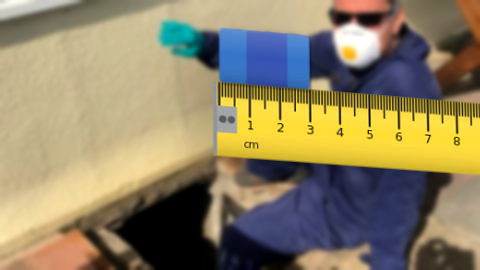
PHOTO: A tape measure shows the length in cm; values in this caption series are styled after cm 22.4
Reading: cm 3
